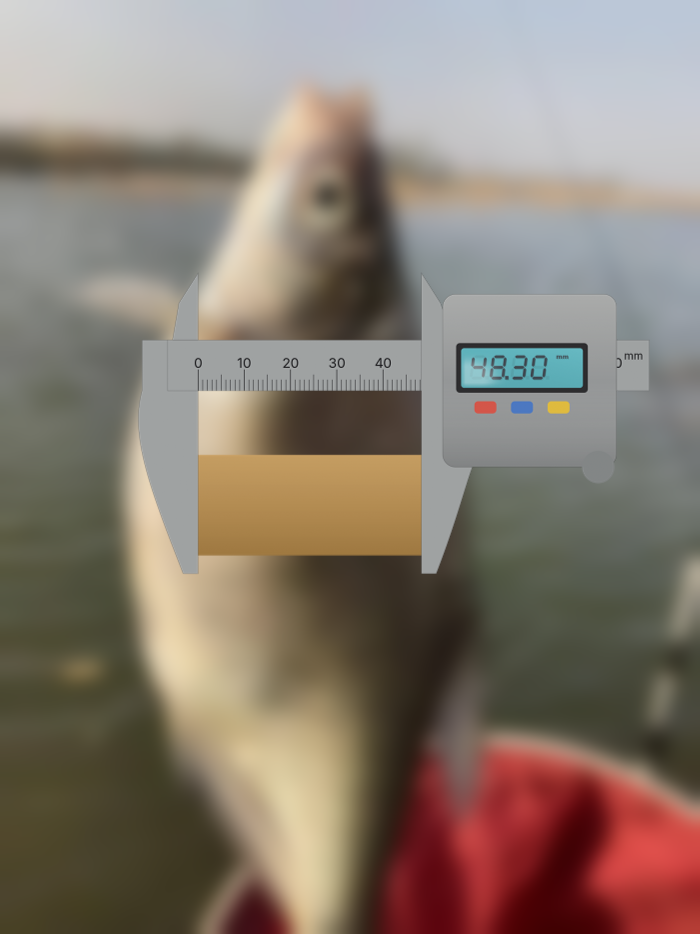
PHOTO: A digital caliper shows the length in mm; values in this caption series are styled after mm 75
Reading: mm 48.30
